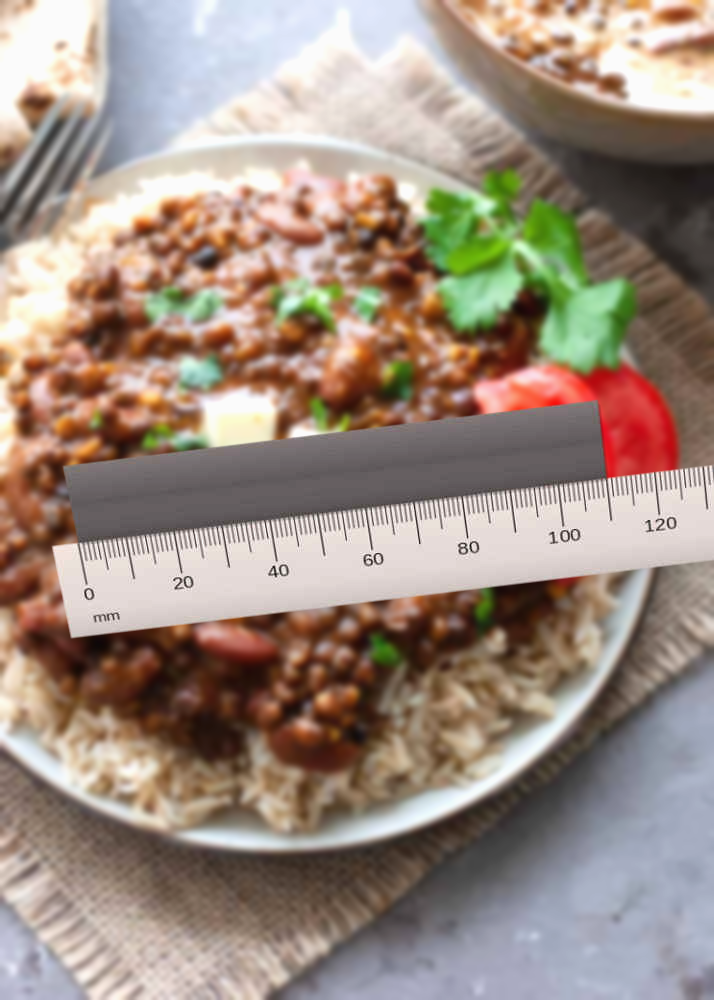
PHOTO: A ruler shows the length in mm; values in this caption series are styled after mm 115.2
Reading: mm 110
